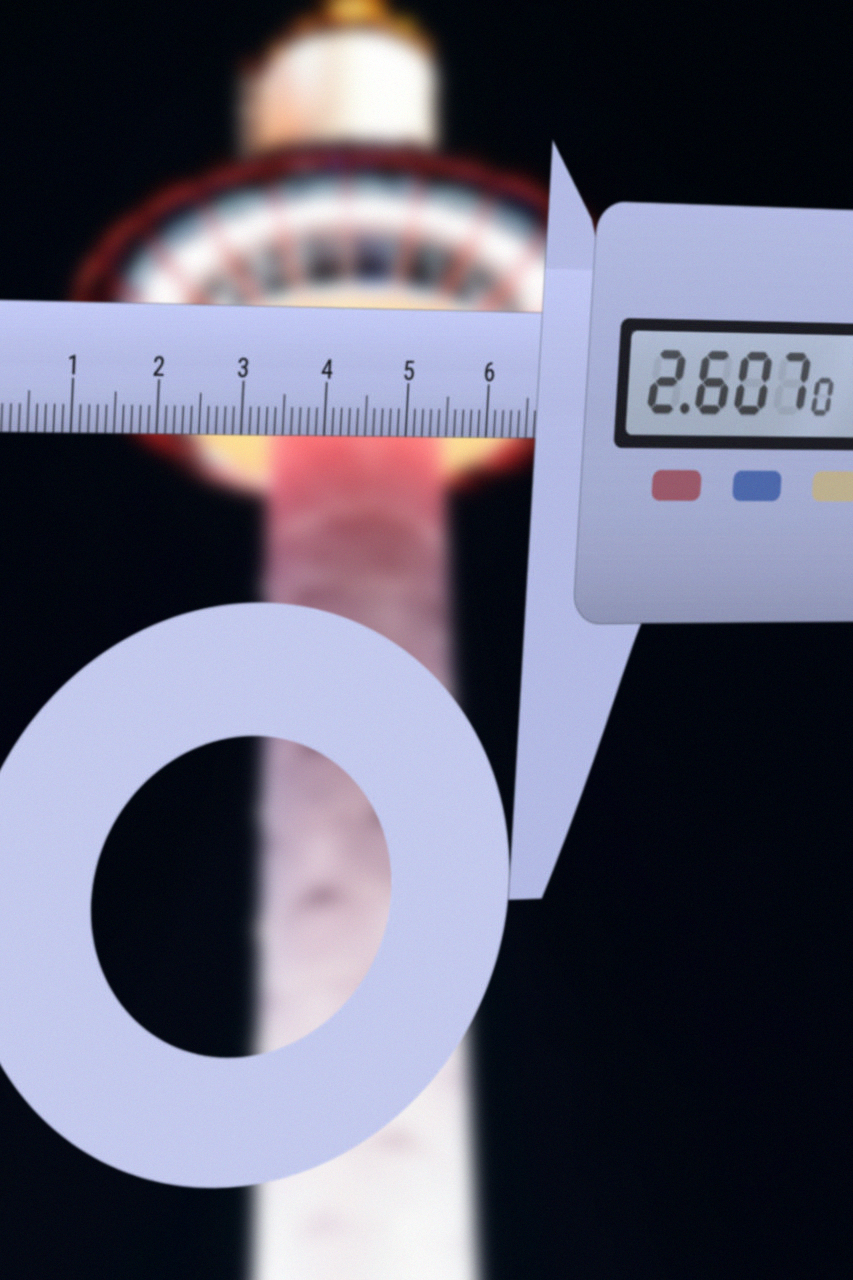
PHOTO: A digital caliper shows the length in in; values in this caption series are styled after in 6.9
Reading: in 2.6070
